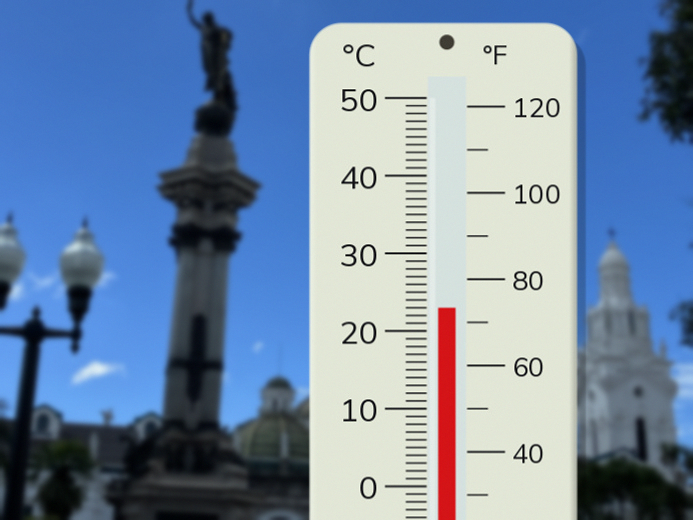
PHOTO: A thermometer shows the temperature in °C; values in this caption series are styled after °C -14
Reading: °C 23
